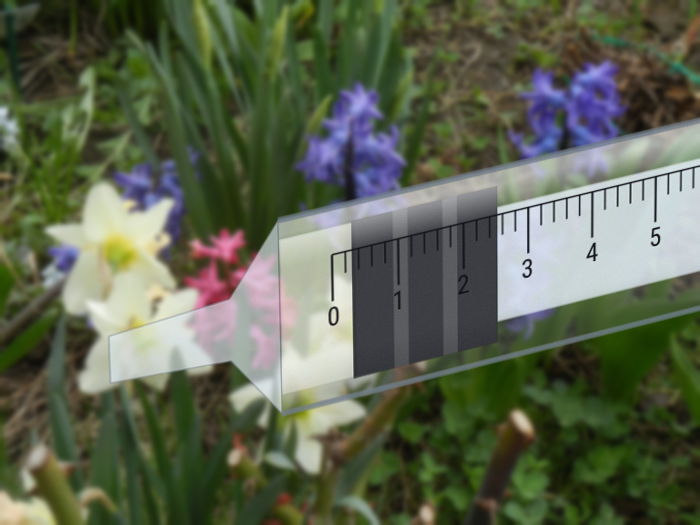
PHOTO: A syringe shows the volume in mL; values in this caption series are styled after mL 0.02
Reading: mL 0.3
